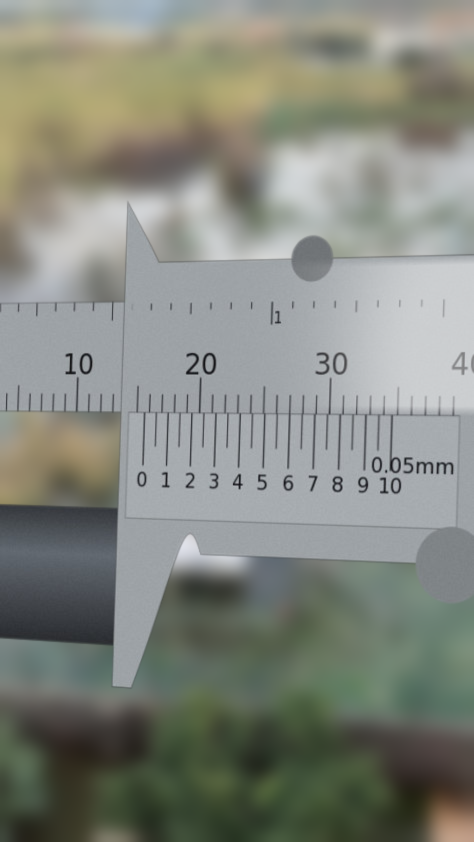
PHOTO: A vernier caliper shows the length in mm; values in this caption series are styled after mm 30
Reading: mm 15.6
